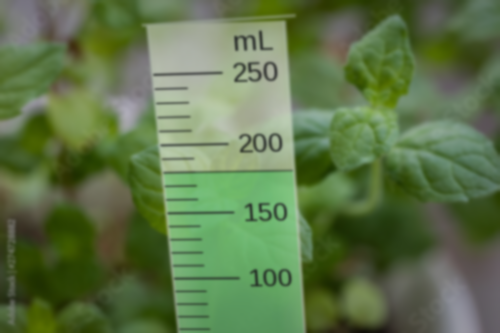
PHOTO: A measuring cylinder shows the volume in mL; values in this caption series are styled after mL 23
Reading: mL 180
